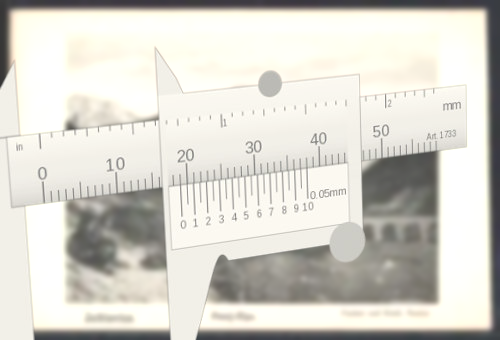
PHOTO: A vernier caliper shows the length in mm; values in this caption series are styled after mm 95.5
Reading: mm 19.0
